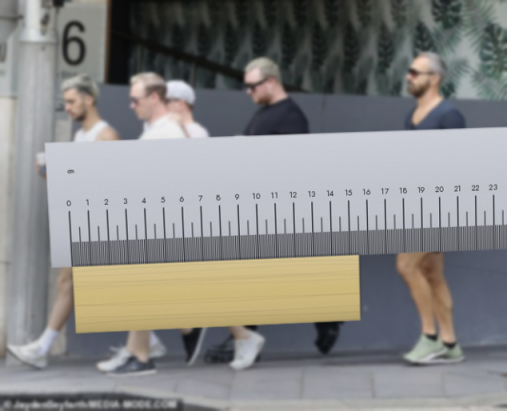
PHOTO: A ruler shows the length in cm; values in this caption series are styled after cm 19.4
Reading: cm 15.5
